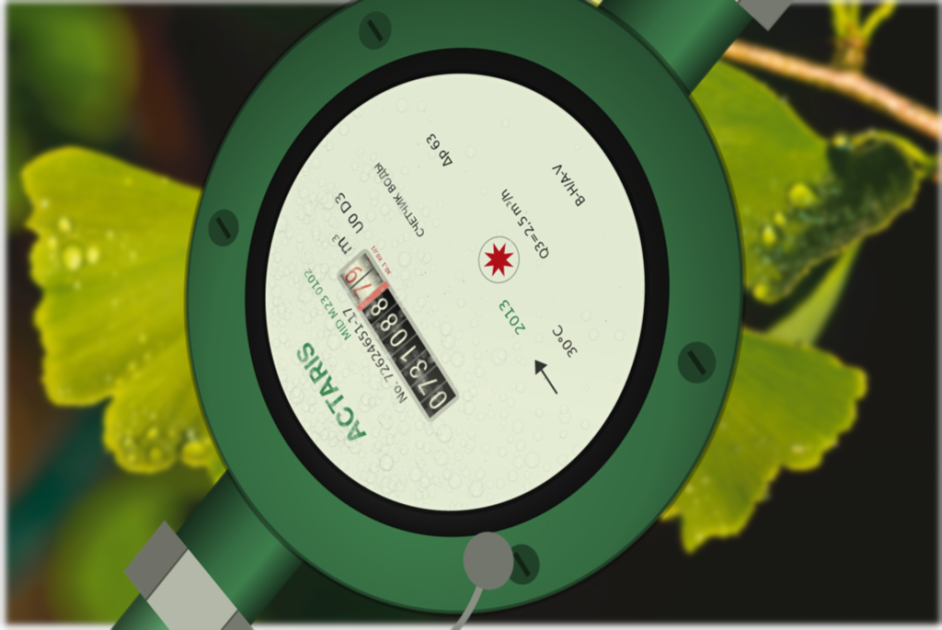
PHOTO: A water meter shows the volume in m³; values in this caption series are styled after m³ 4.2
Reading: m³ 731088.79
